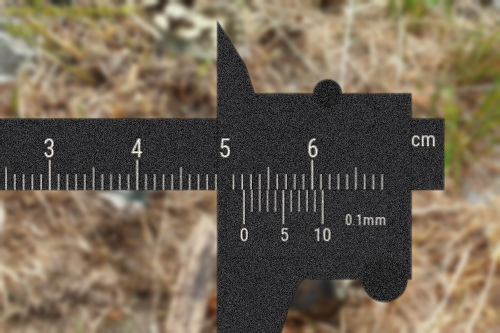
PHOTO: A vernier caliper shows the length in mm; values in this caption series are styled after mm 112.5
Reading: mm 52.2
